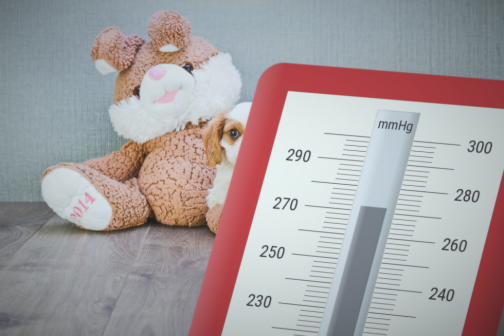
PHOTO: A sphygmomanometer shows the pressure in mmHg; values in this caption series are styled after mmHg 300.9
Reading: mmHg 272
